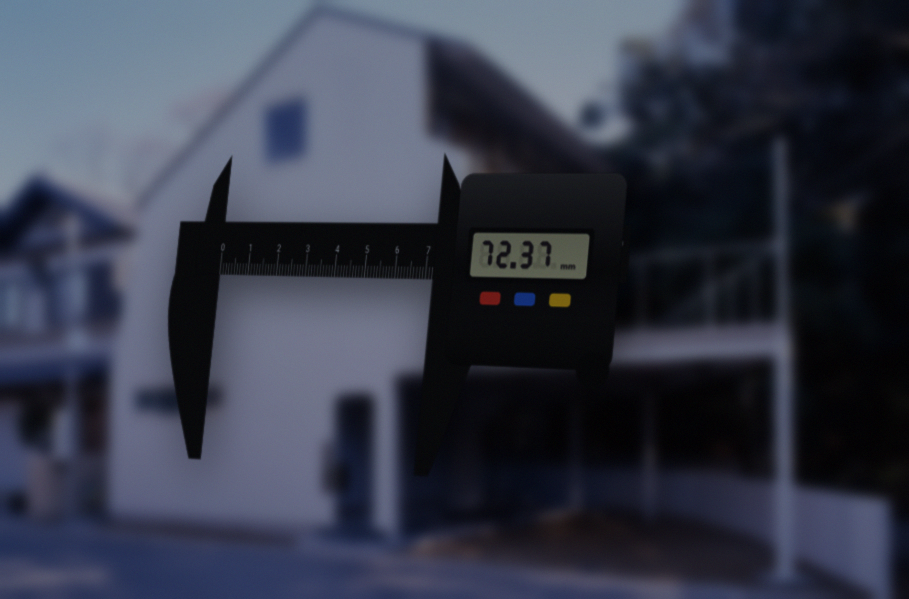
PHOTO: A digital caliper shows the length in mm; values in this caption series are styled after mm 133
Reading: mm 72.37
